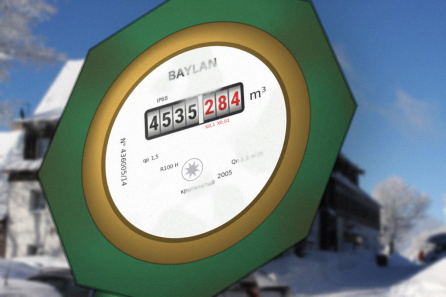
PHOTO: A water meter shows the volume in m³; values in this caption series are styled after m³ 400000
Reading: m³ 4535.284
